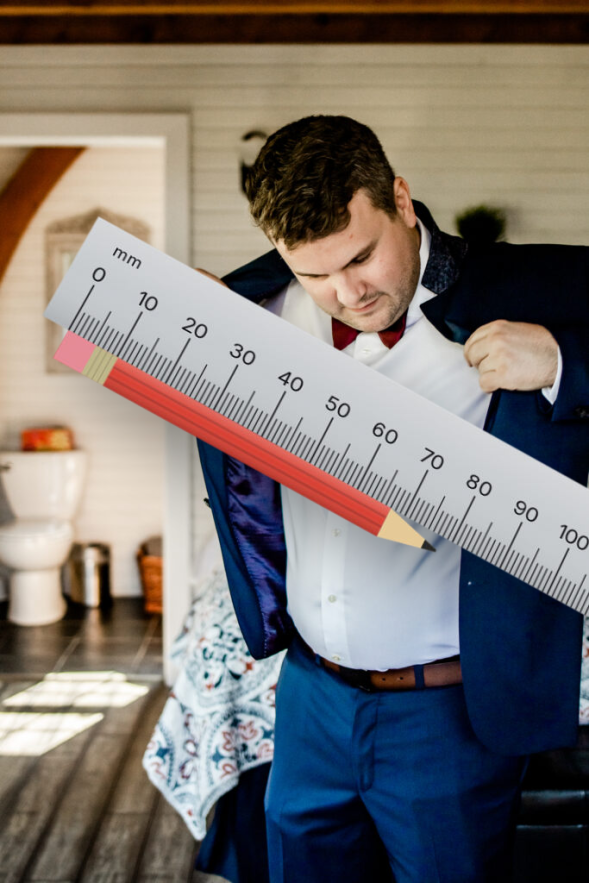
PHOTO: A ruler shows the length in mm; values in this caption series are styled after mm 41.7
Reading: mm 78
